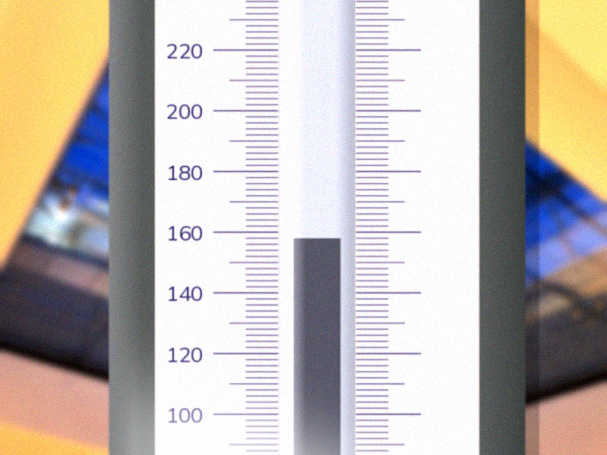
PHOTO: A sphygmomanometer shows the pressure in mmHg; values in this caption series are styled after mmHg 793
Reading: mmHg 158
